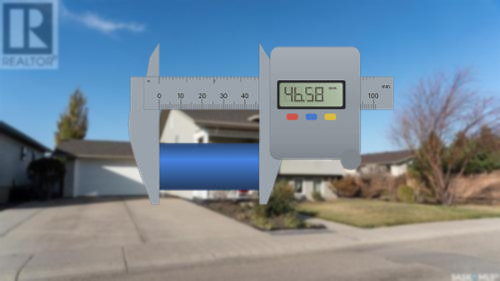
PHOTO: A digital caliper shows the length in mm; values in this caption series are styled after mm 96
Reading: mm 46.58
